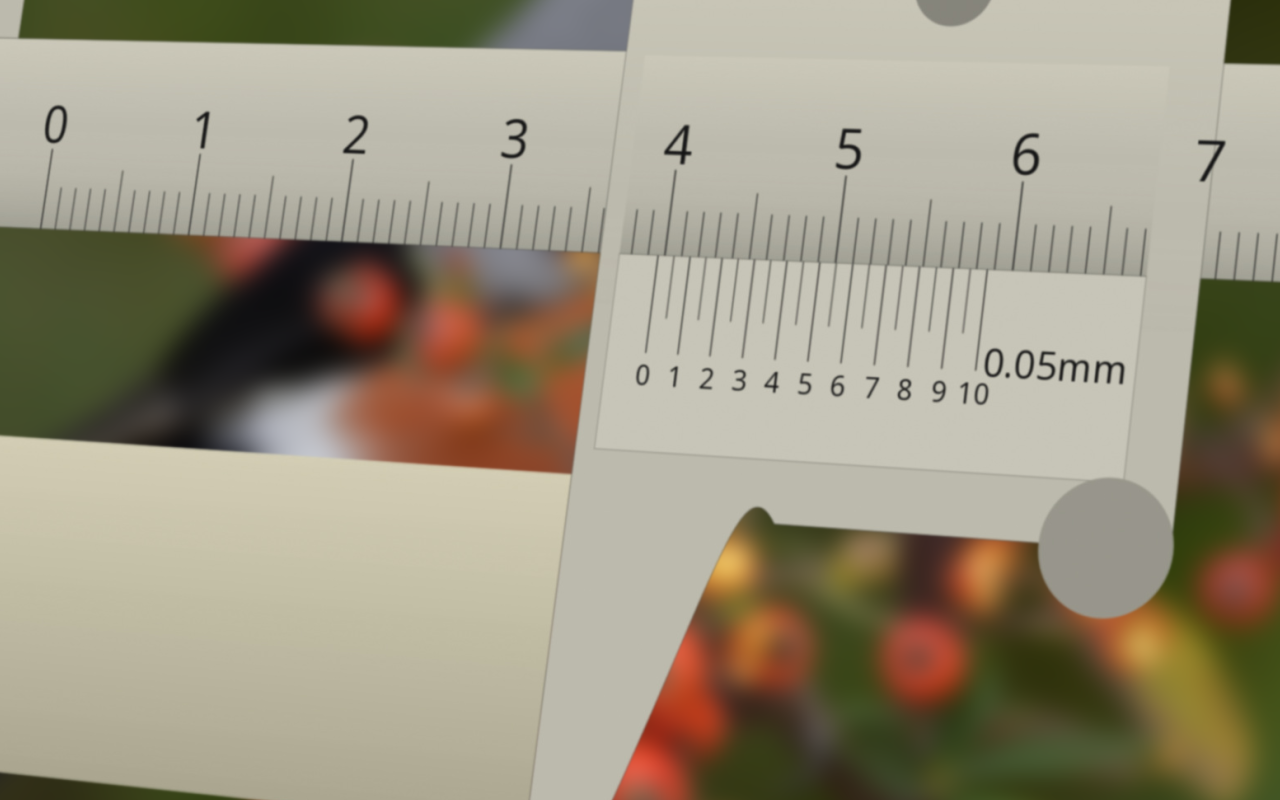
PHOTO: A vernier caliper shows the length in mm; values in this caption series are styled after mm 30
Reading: mm 39.6
